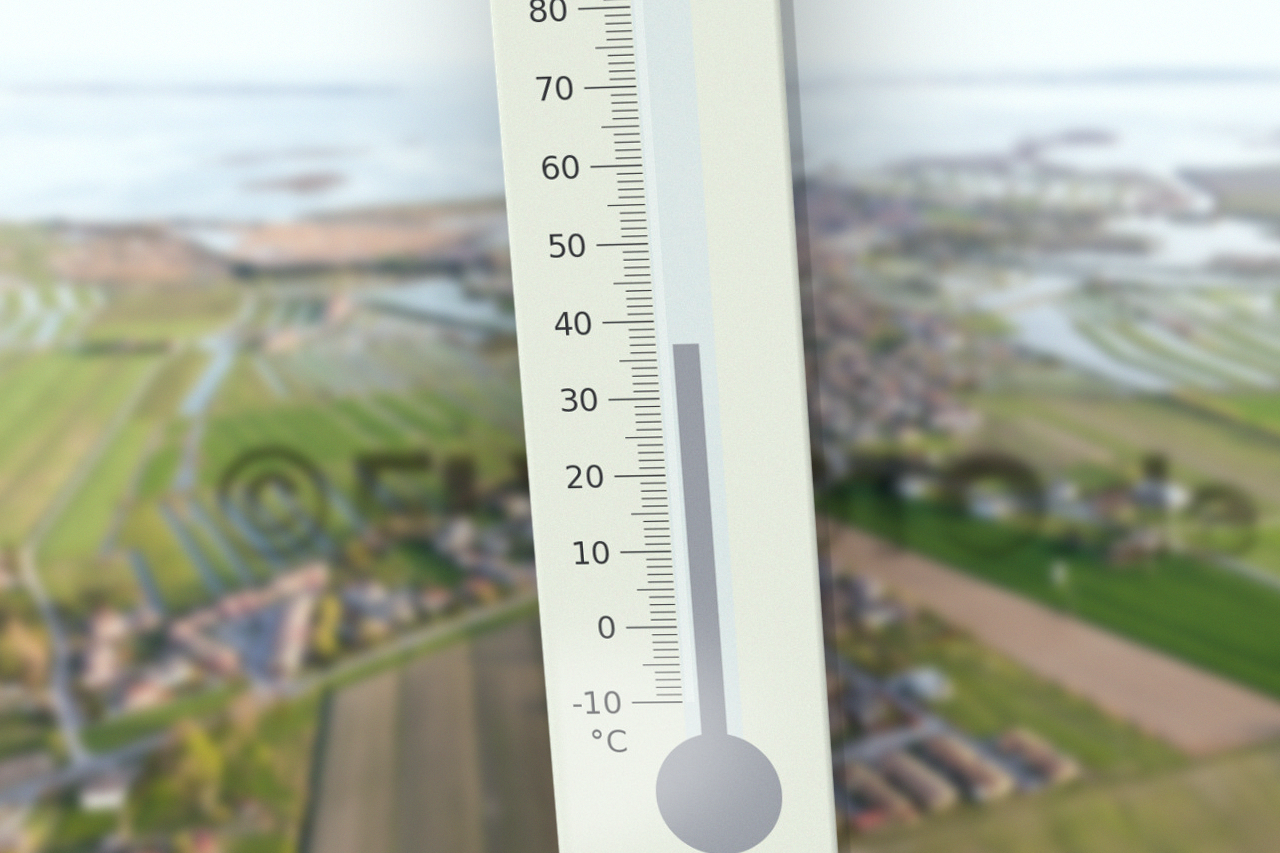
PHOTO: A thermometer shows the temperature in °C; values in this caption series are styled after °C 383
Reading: °C 37
